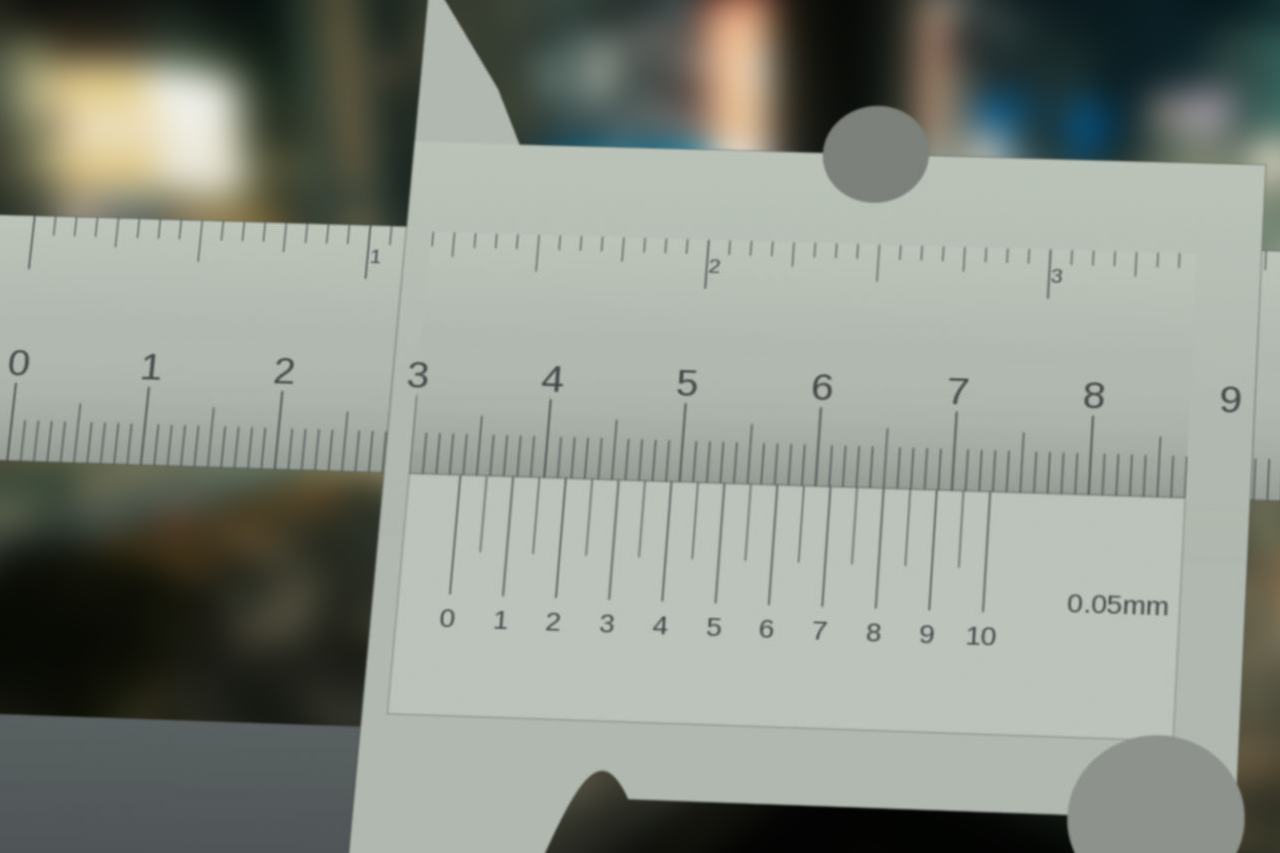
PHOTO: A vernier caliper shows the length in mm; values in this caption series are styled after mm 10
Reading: mm 33.8
